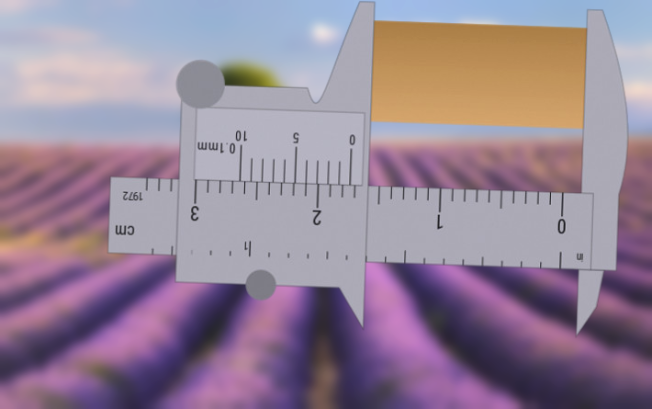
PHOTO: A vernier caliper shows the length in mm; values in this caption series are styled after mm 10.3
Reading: mm 17.4
